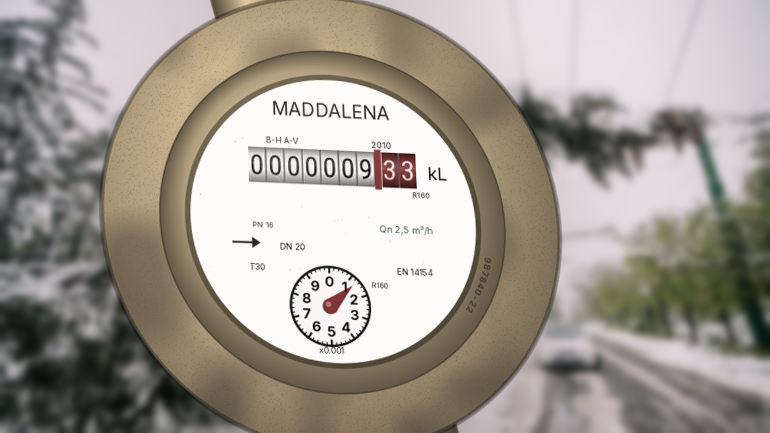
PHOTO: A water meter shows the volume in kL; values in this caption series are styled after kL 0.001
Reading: kL 9.331
